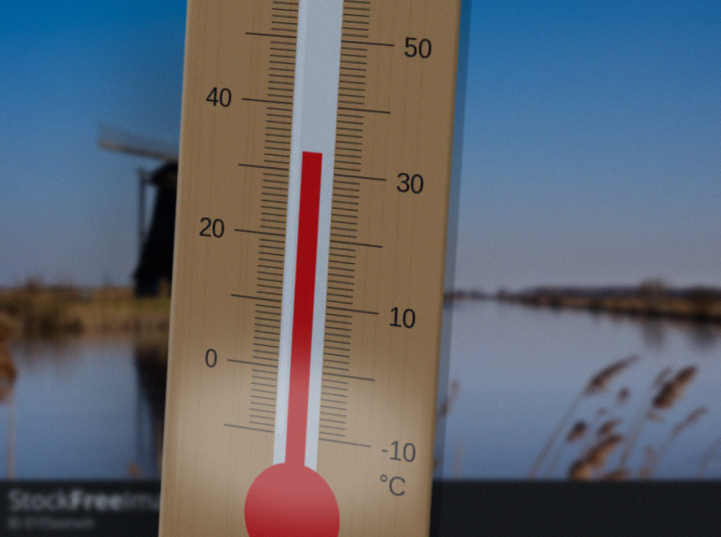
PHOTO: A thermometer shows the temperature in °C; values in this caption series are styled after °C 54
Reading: °C 33
